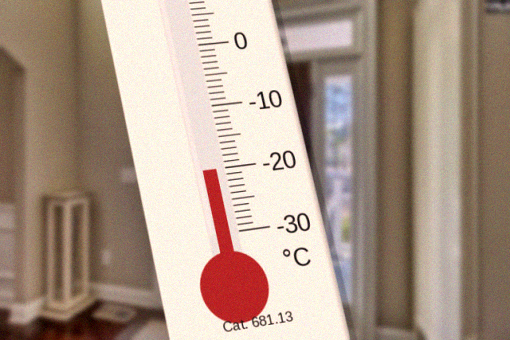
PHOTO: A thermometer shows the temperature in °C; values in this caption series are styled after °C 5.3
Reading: °C -20
